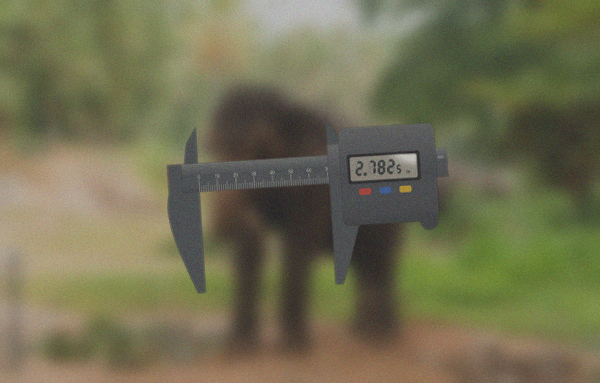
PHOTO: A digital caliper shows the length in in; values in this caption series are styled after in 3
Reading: in 2.7825
